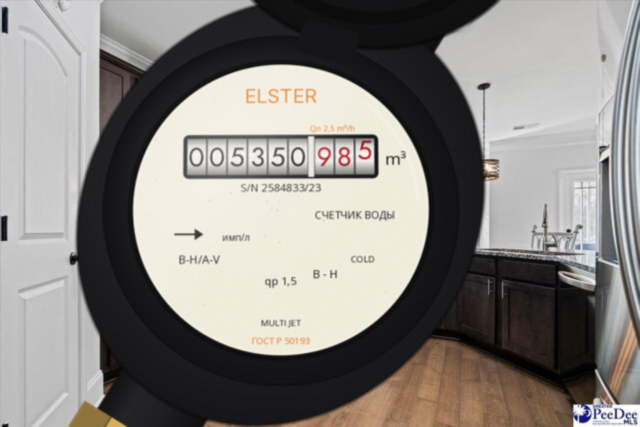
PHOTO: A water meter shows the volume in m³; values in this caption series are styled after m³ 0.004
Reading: m³ 5350.985
